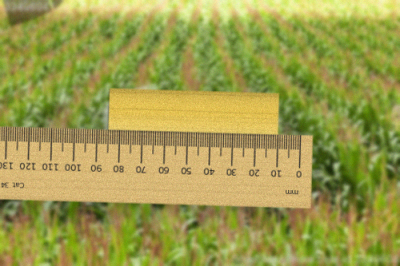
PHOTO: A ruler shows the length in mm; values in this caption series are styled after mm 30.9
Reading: mm 75
